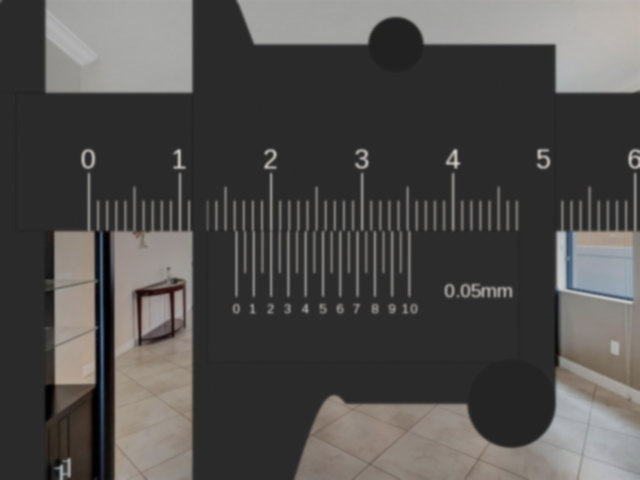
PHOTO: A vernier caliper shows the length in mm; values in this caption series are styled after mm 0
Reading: mm 16.2
